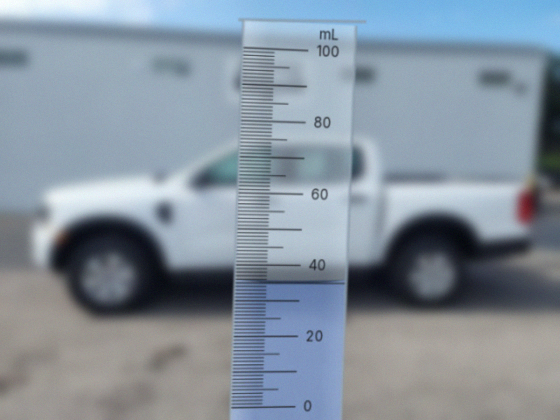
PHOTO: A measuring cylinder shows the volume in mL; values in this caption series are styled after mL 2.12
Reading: mL 35
